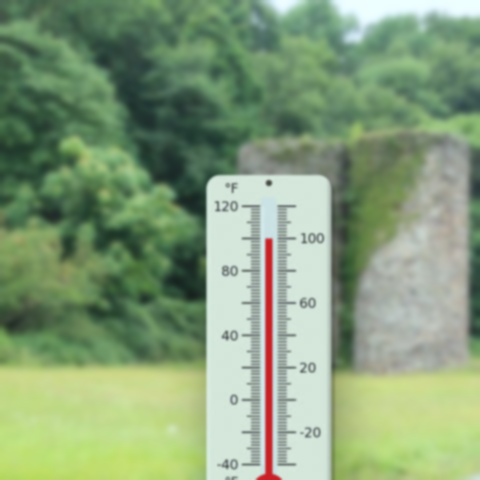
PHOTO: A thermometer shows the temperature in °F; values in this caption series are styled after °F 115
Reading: °F 100
